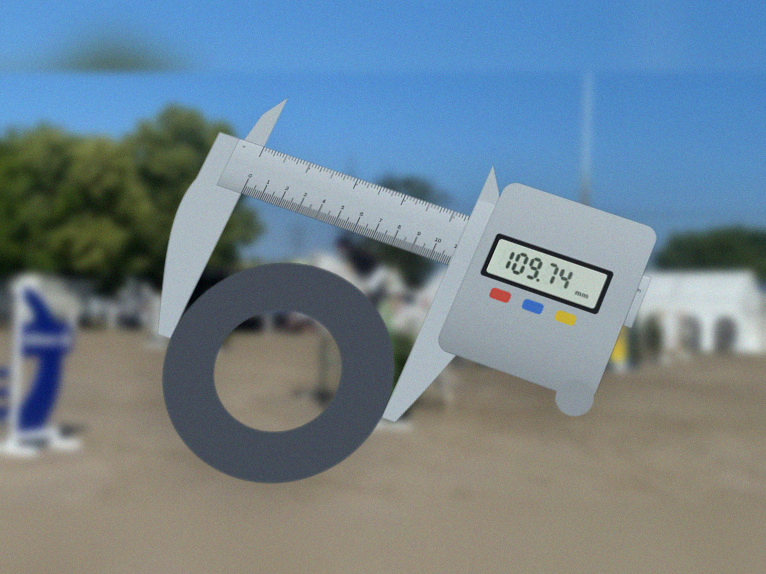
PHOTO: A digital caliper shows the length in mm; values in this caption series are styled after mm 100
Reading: mm 109.74
